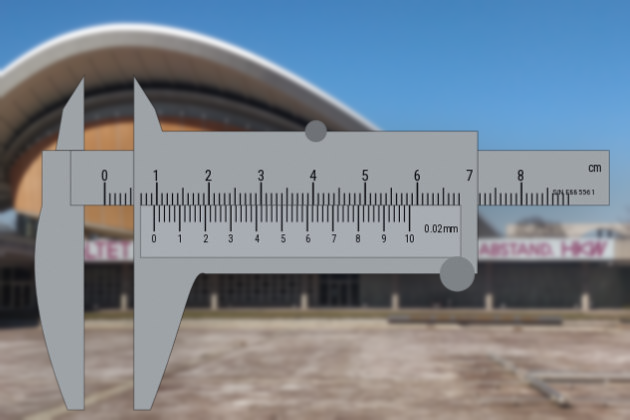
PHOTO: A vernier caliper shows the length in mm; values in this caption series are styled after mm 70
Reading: mm 9.5
